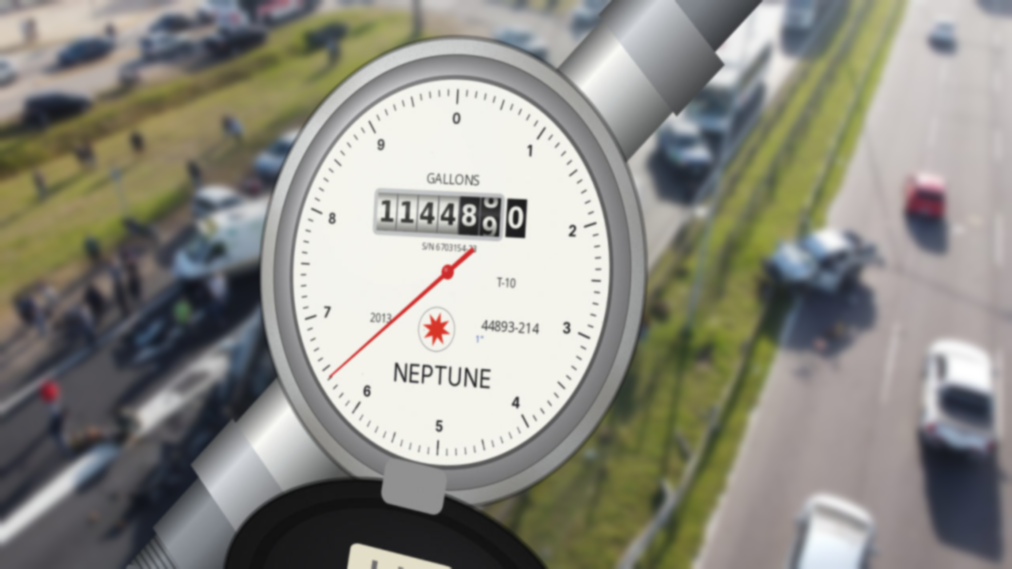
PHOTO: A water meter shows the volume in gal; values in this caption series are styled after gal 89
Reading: gal 1144886.4
